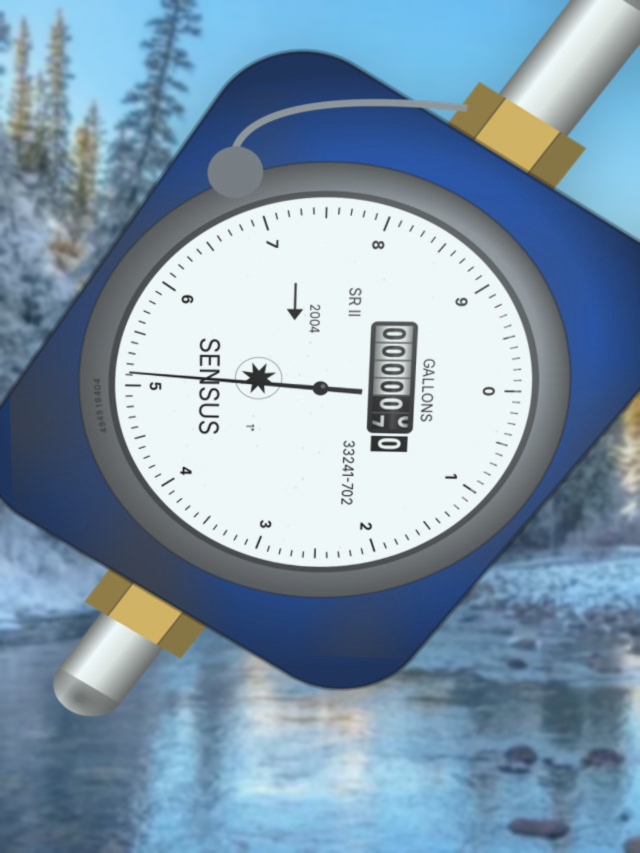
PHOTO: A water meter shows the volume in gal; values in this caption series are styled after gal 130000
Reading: gal 65.1
